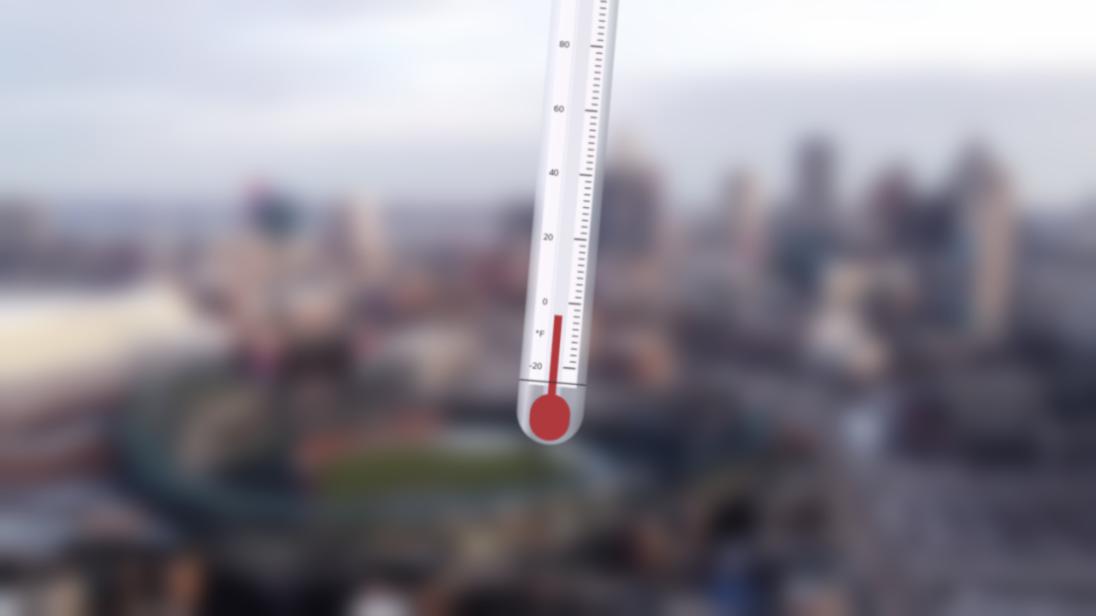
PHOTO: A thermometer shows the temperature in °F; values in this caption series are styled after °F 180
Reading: °F -4
